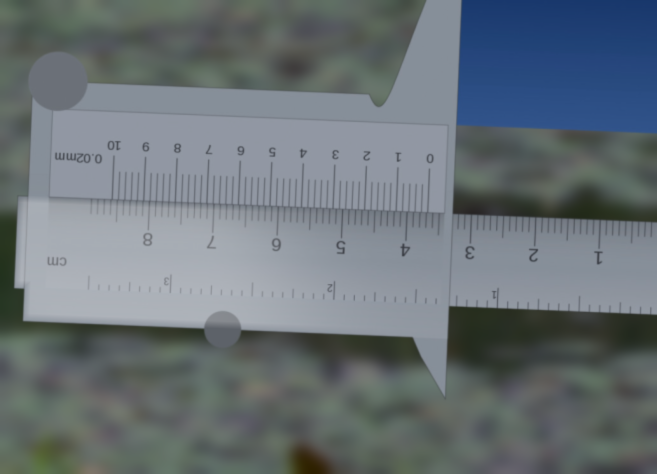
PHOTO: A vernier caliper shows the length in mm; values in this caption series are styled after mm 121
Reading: mm 36.8
